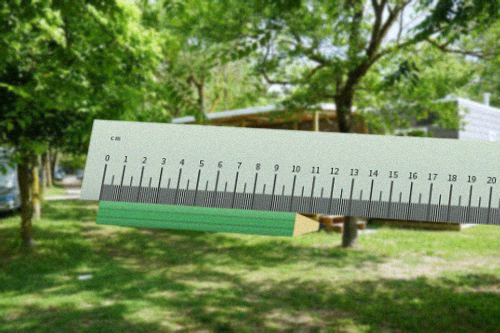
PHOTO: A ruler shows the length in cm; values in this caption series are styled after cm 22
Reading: cm 12
